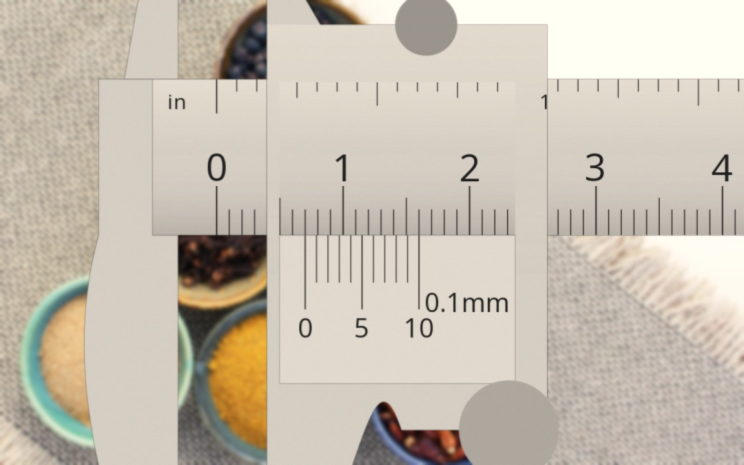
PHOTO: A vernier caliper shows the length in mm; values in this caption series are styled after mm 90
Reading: mm 7.0
